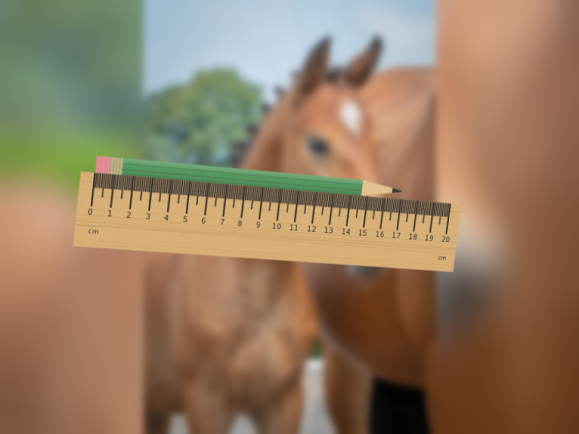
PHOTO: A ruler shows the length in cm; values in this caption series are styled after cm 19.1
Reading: cm 17
